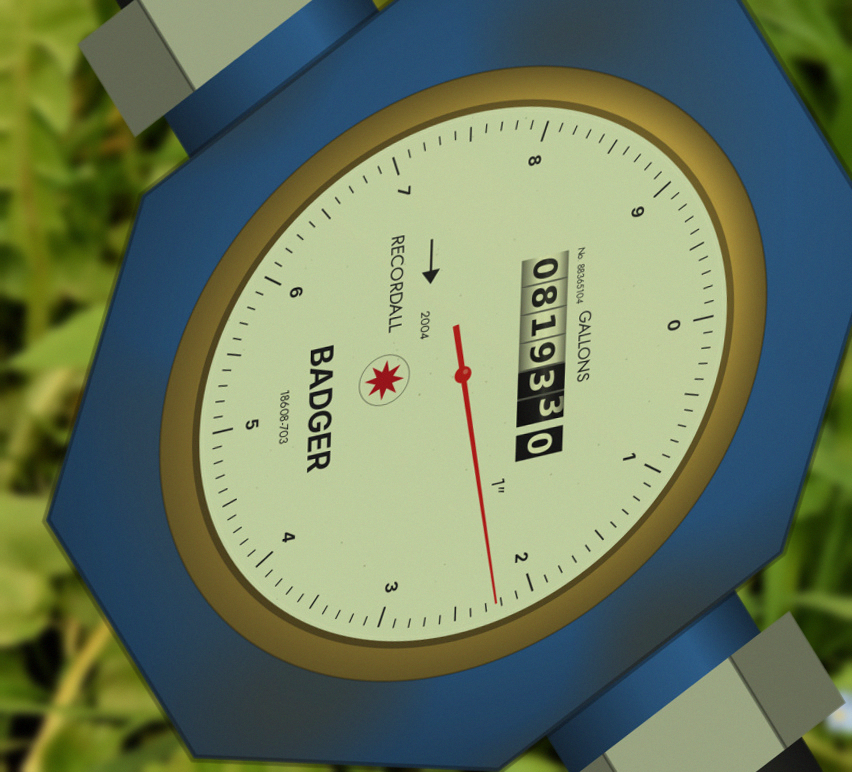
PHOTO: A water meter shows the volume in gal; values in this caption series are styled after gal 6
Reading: gal 819332.2
